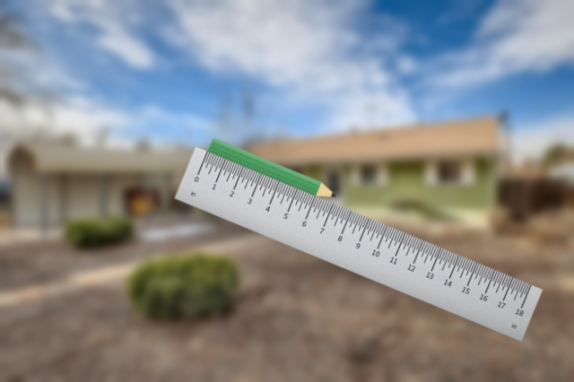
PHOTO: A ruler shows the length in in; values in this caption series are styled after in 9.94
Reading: in 7
